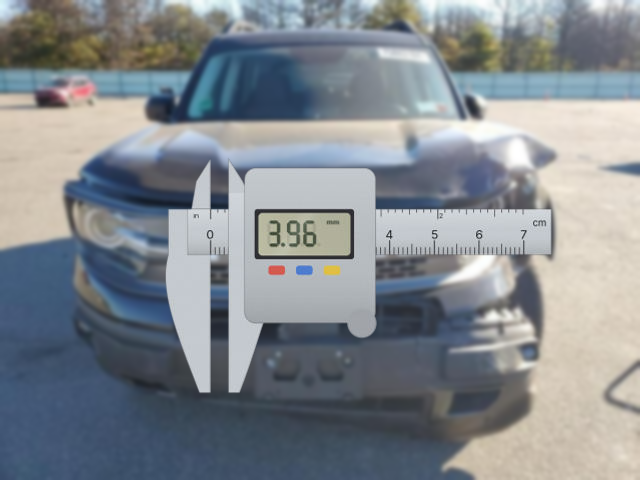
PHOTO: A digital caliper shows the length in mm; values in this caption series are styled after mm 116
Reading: mm 3.96
